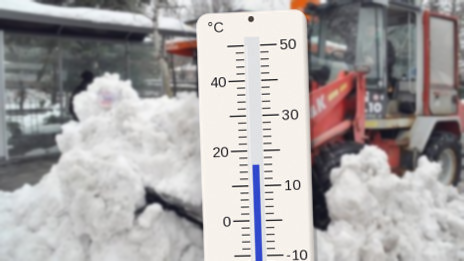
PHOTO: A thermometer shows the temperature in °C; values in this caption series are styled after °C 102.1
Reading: °C 16
